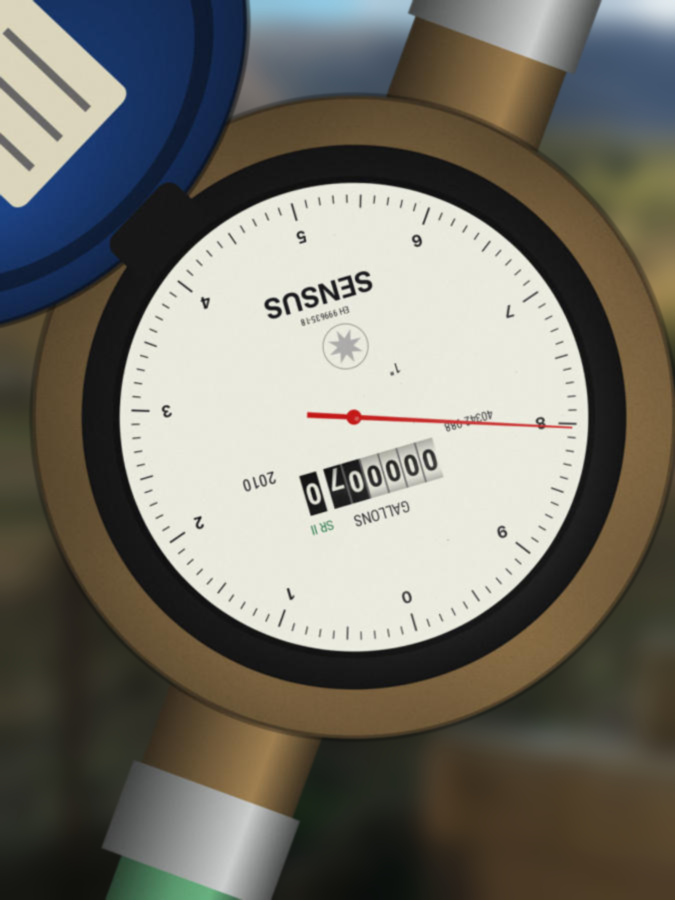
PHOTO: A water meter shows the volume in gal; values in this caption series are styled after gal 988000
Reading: gal 68.0
